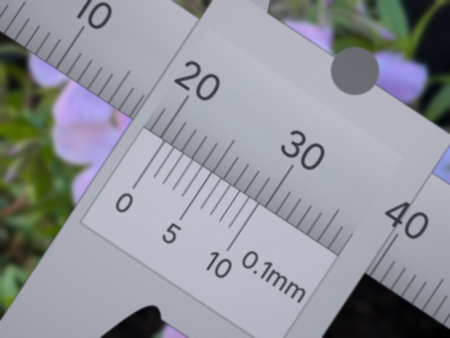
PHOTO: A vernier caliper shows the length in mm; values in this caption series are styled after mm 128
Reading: mm 20.4
